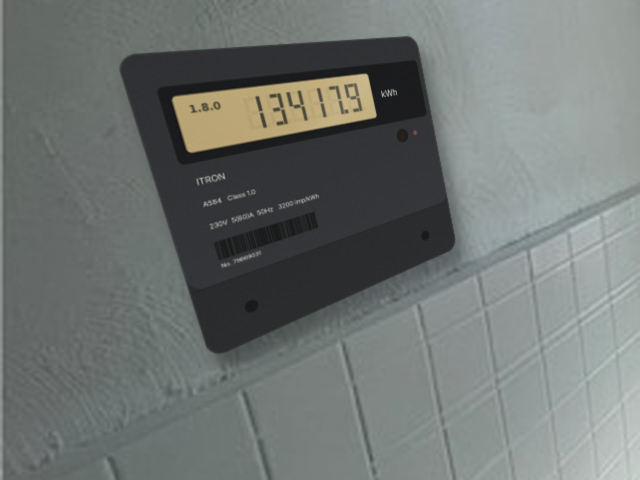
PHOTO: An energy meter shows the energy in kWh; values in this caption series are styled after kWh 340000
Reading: kWh 13417.9
